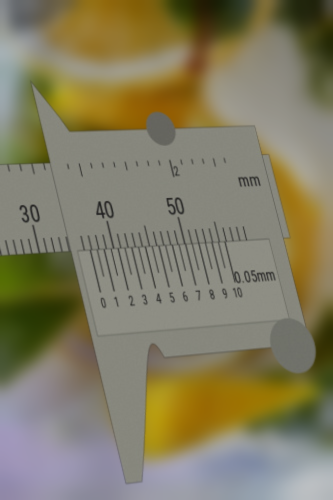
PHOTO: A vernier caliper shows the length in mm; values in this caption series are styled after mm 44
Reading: mm 36.8
